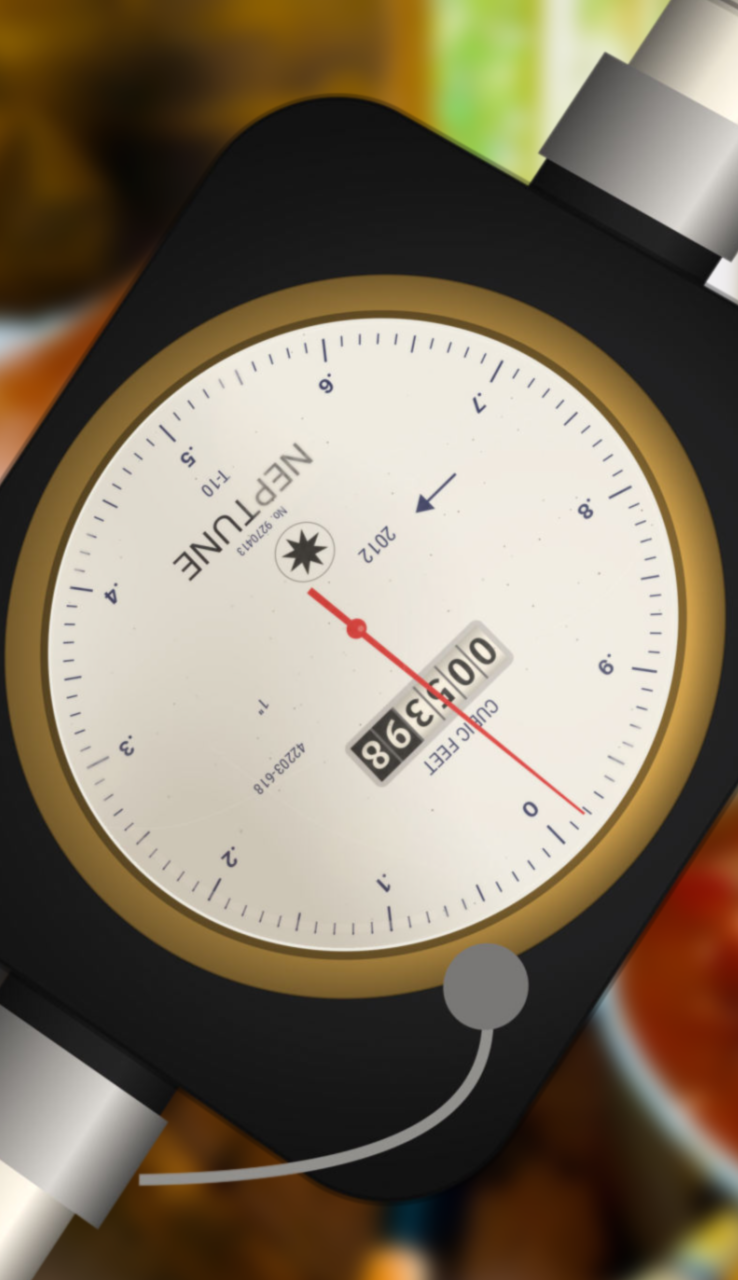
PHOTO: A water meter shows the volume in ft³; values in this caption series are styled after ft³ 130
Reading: ft³ 5397.98
